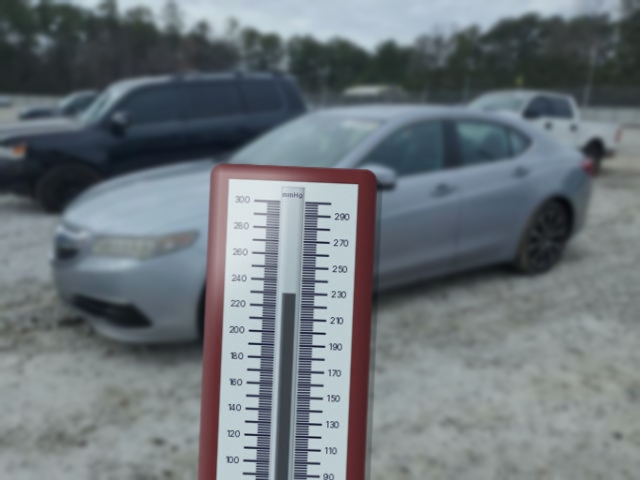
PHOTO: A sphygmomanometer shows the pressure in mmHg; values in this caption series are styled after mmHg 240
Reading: mmHg 230
